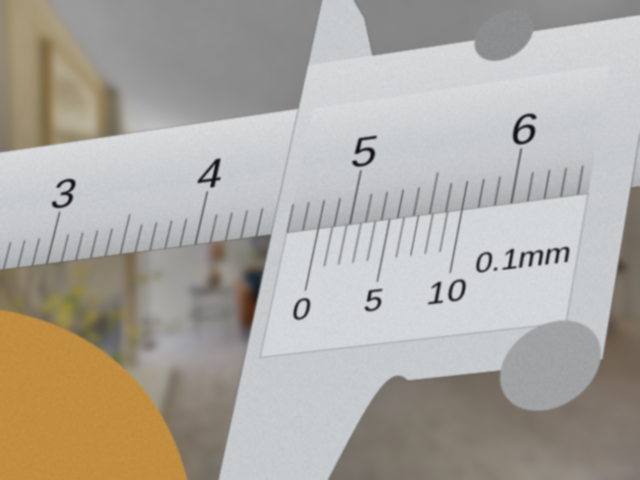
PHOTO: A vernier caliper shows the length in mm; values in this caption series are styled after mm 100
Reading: mm 48.0
